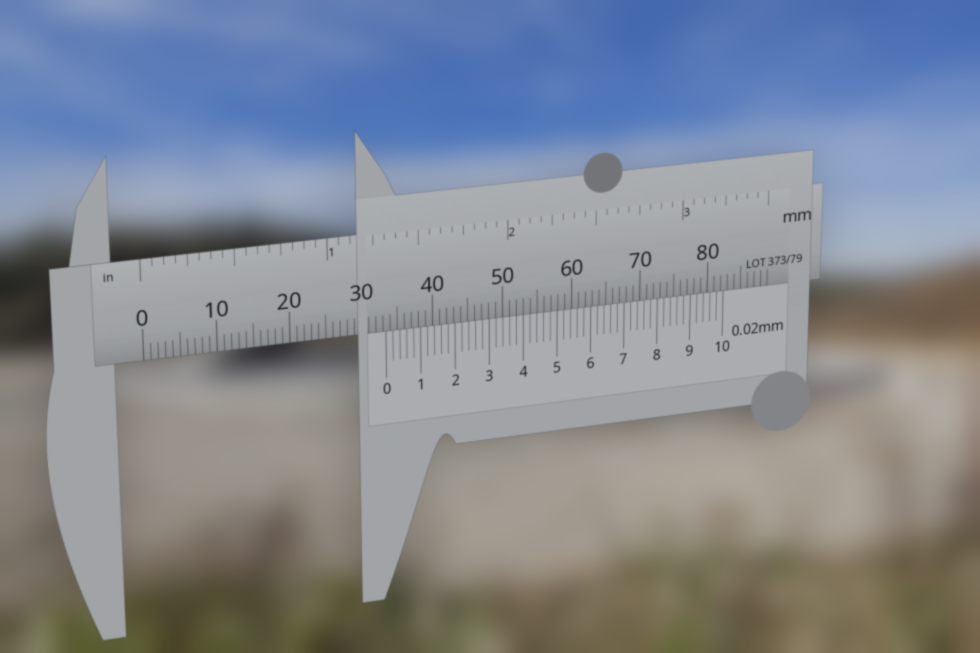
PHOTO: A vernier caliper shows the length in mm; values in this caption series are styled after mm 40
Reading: mm 33.4
